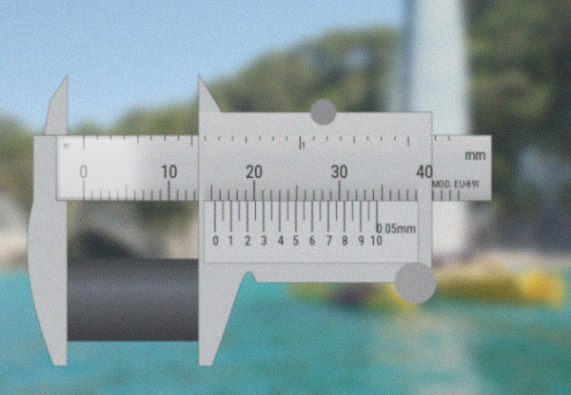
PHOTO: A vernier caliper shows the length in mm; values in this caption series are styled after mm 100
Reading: mm 15.4
